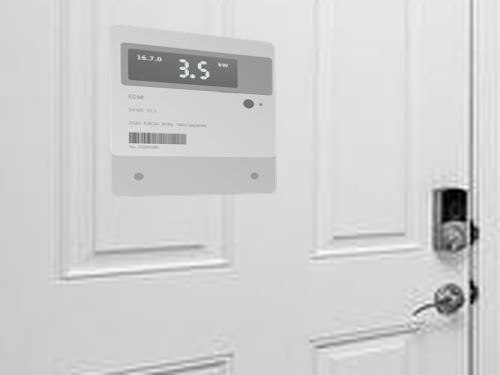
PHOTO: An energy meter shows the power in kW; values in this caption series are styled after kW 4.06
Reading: kW 3.5
